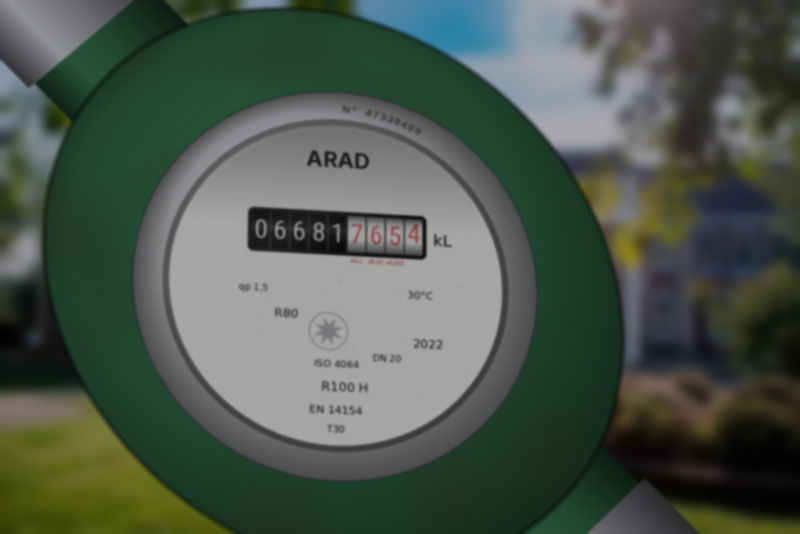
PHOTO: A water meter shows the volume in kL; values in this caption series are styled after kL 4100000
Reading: kL 6681.7654
